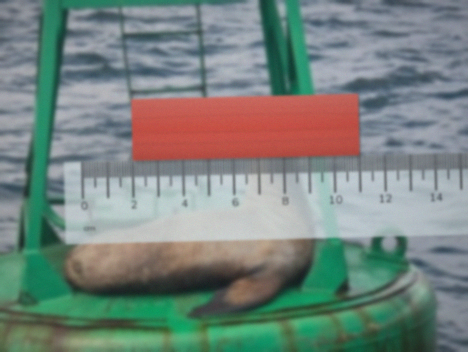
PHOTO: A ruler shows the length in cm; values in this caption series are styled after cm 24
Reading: cm 9
